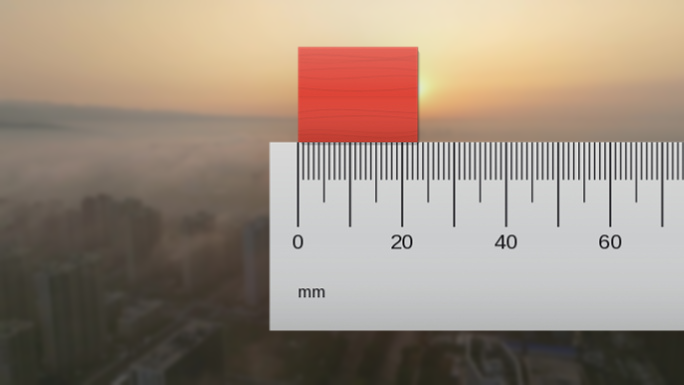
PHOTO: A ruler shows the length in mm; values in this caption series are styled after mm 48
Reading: mm 23
